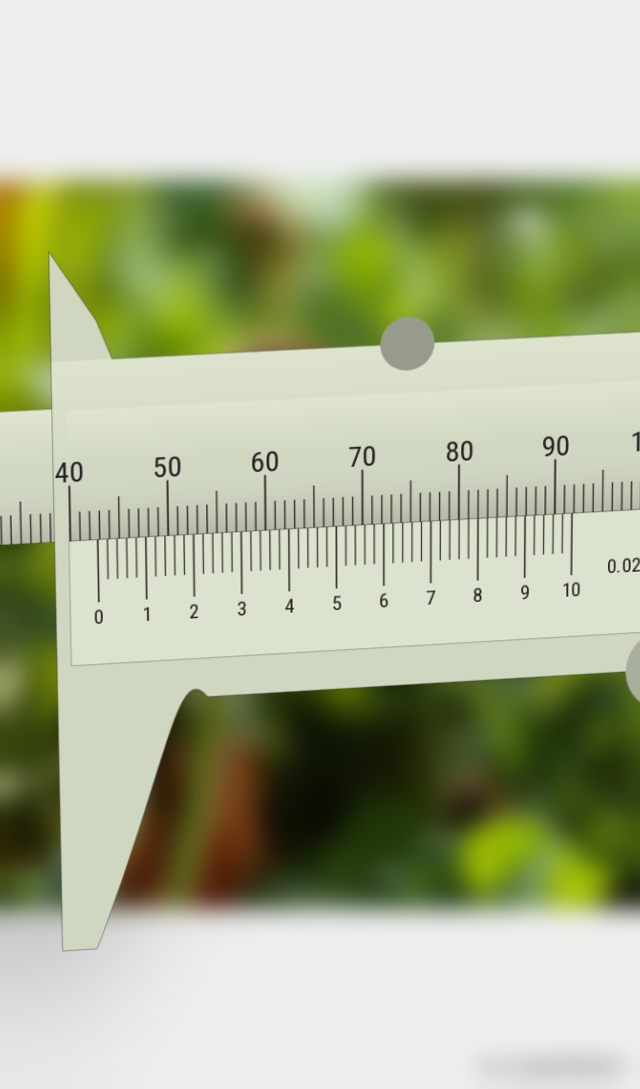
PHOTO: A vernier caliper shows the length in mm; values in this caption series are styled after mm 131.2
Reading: mm 42.8
